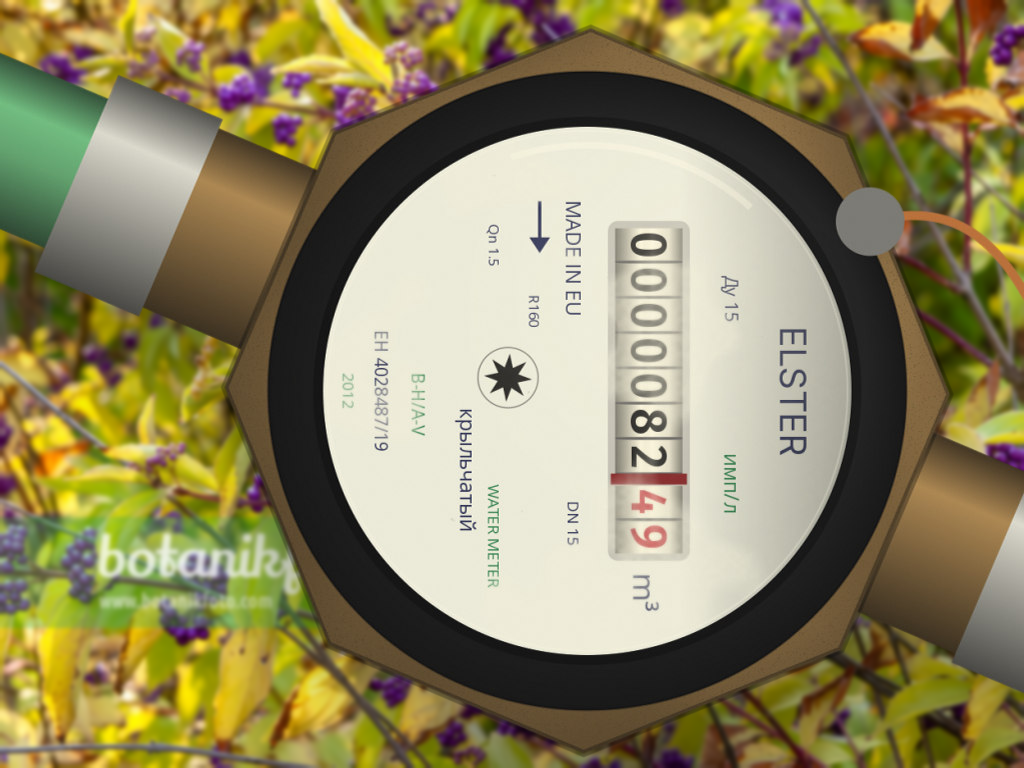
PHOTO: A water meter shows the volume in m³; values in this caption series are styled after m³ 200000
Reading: m³ 82.49
